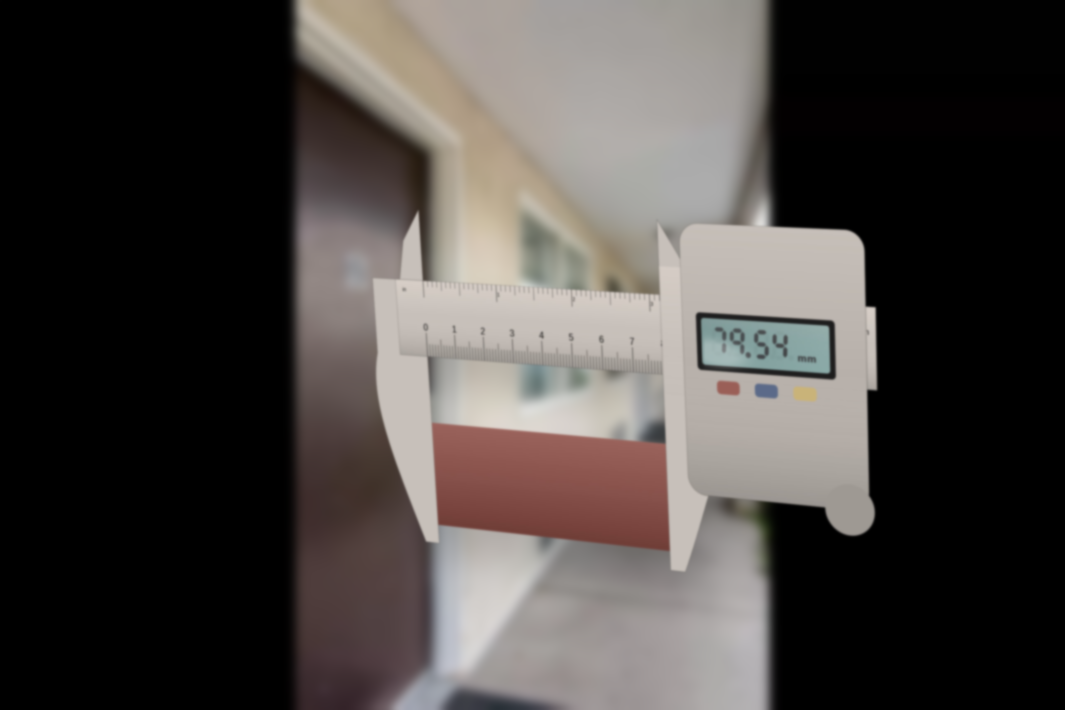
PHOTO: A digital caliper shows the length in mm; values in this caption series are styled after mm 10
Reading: mm 79.54
